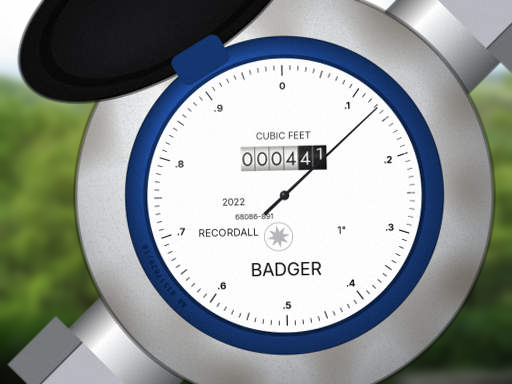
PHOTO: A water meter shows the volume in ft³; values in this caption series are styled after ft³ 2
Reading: ft³ 441.13
